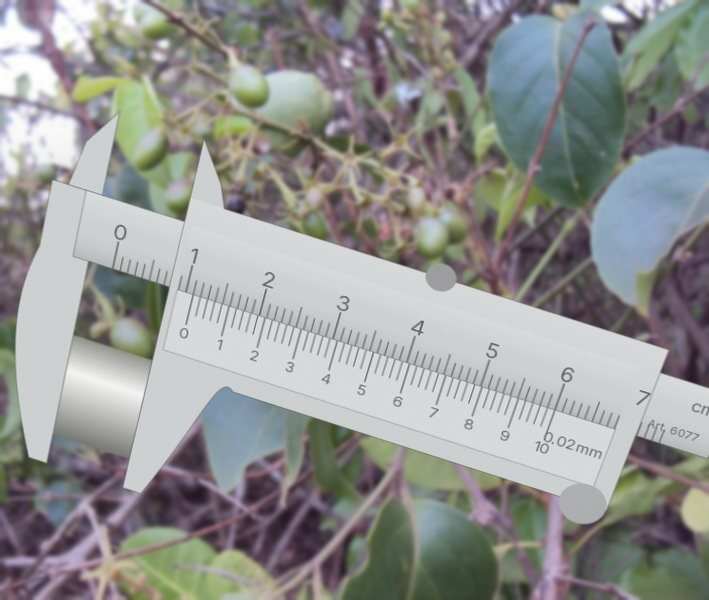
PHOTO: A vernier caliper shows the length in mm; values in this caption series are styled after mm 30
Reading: mm 11.0
